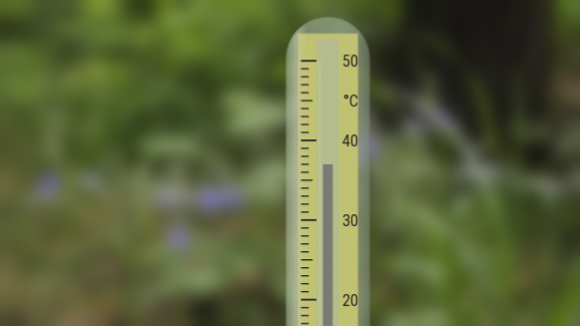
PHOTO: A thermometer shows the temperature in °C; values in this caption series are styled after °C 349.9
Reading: °C 37
